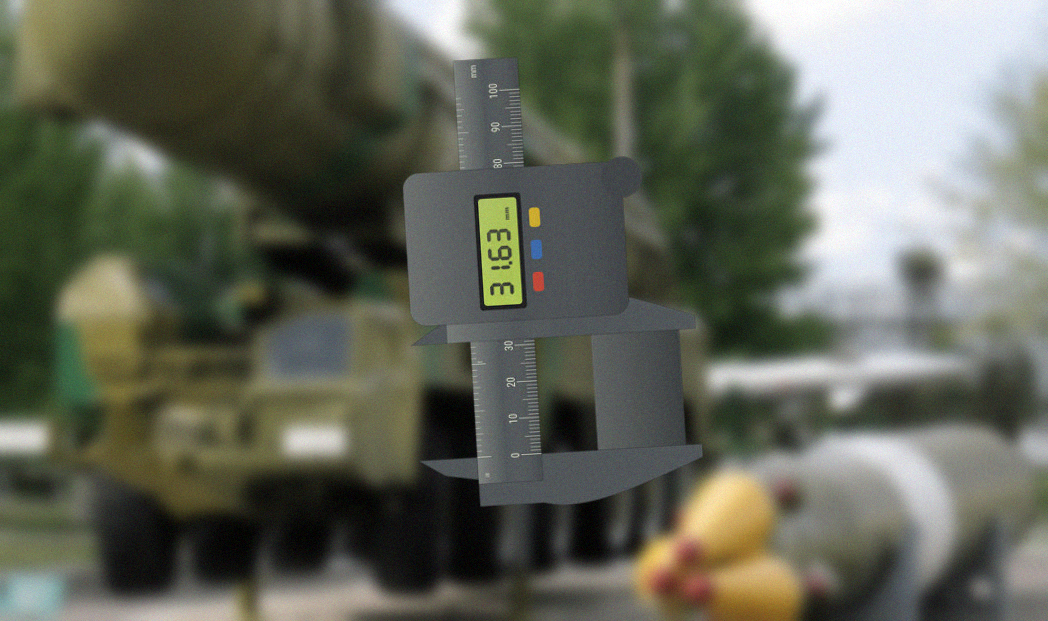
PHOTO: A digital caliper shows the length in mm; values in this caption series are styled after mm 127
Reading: mm 31.63
